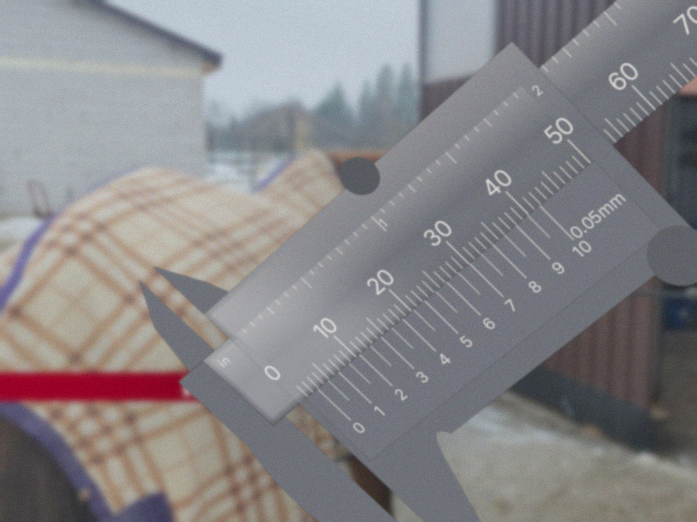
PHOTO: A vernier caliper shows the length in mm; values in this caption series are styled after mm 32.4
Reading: mm 2.8
